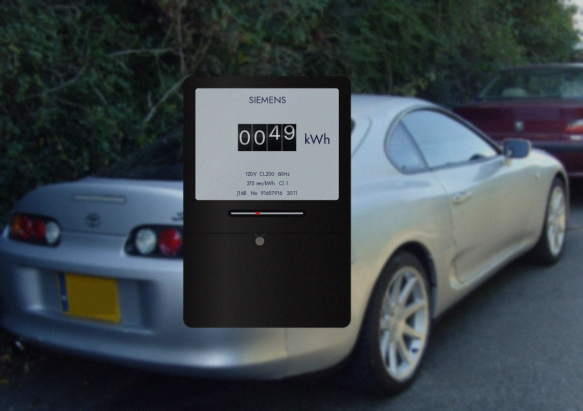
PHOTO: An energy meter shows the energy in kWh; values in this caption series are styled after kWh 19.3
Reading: kWh 49
